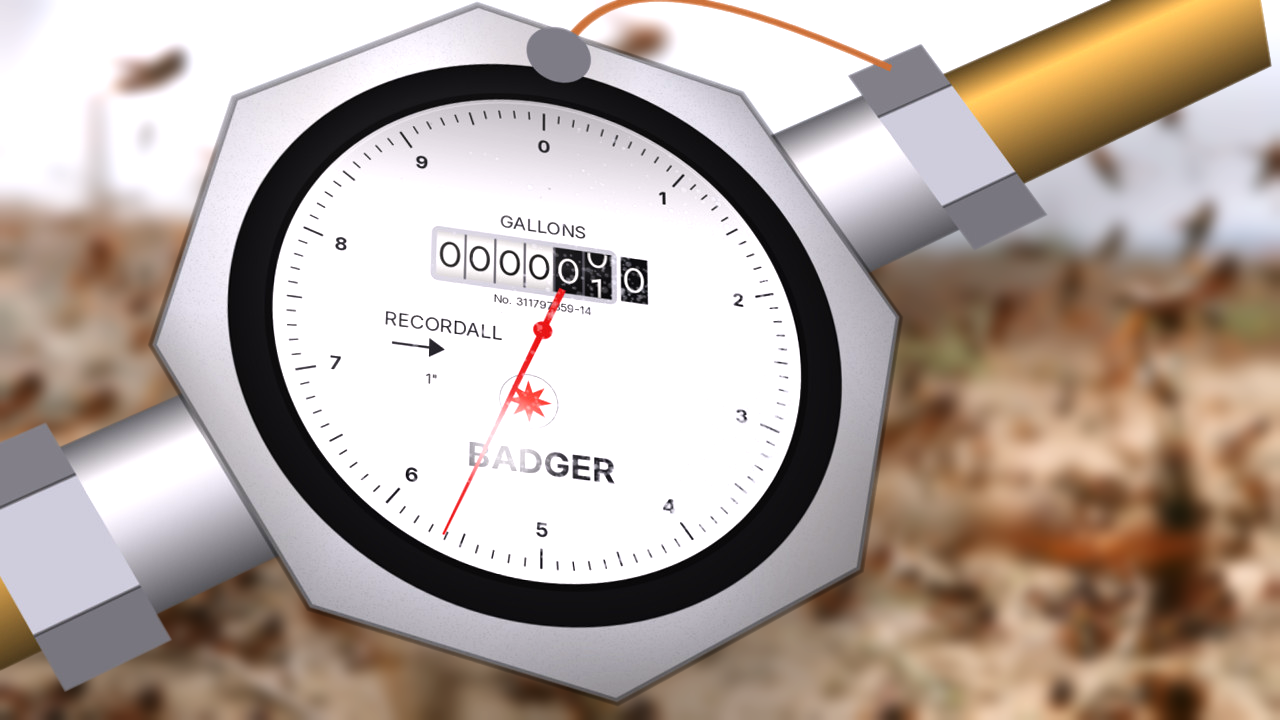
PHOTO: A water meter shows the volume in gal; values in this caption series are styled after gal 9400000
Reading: gal 5.6
